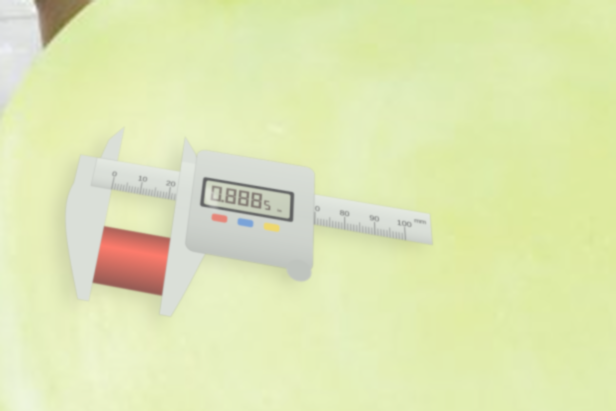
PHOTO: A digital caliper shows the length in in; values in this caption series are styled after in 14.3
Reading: in 0.8885
